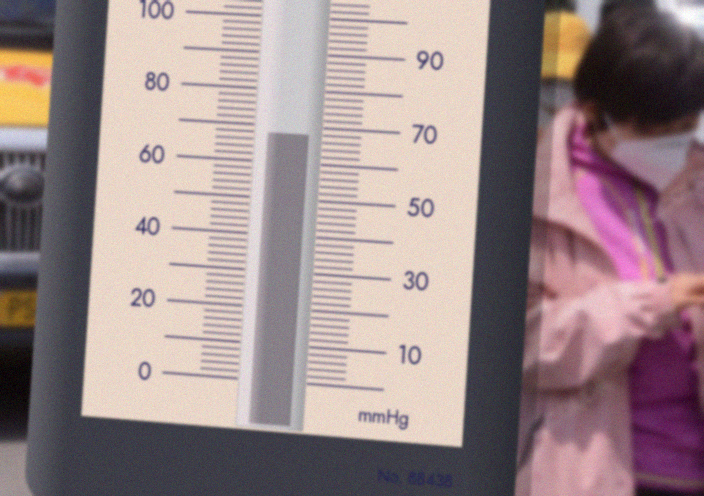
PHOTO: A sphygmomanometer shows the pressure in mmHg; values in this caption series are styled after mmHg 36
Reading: mmHg 68
